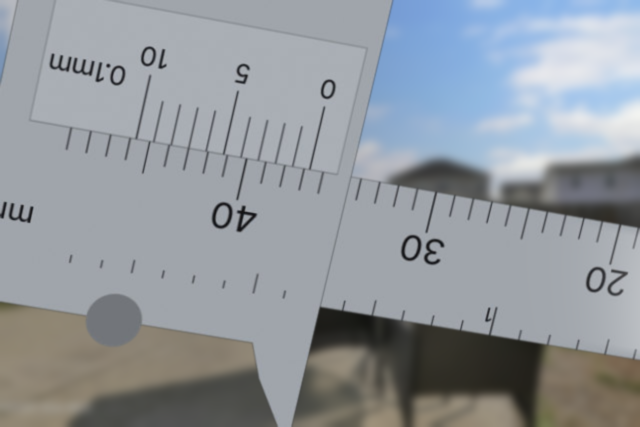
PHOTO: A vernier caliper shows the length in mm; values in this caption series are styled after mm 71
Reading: mm 36.7
